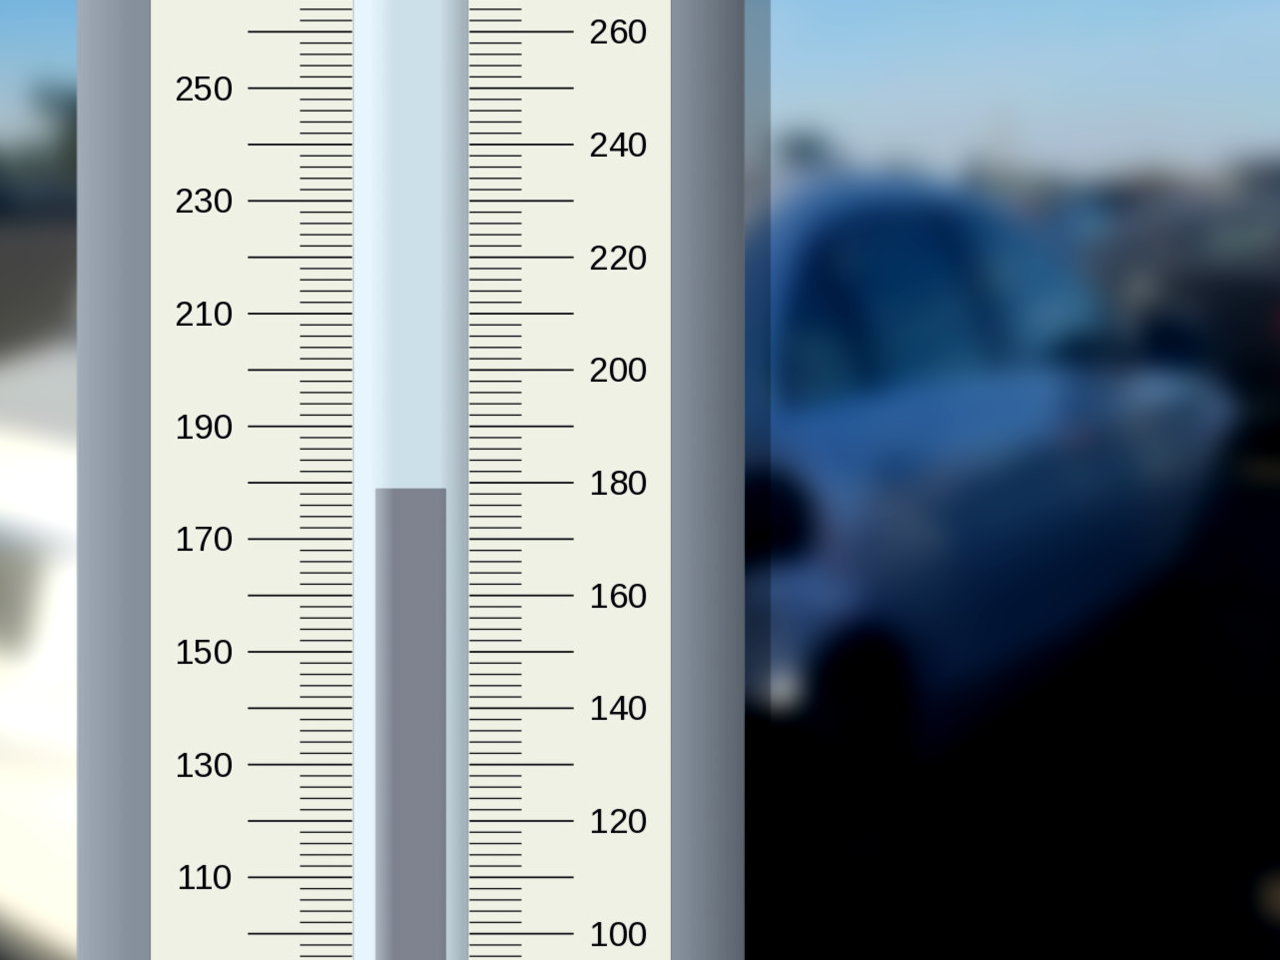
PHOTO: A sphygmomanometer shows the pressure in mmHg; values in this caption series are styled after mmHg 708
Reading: mmHg 179
